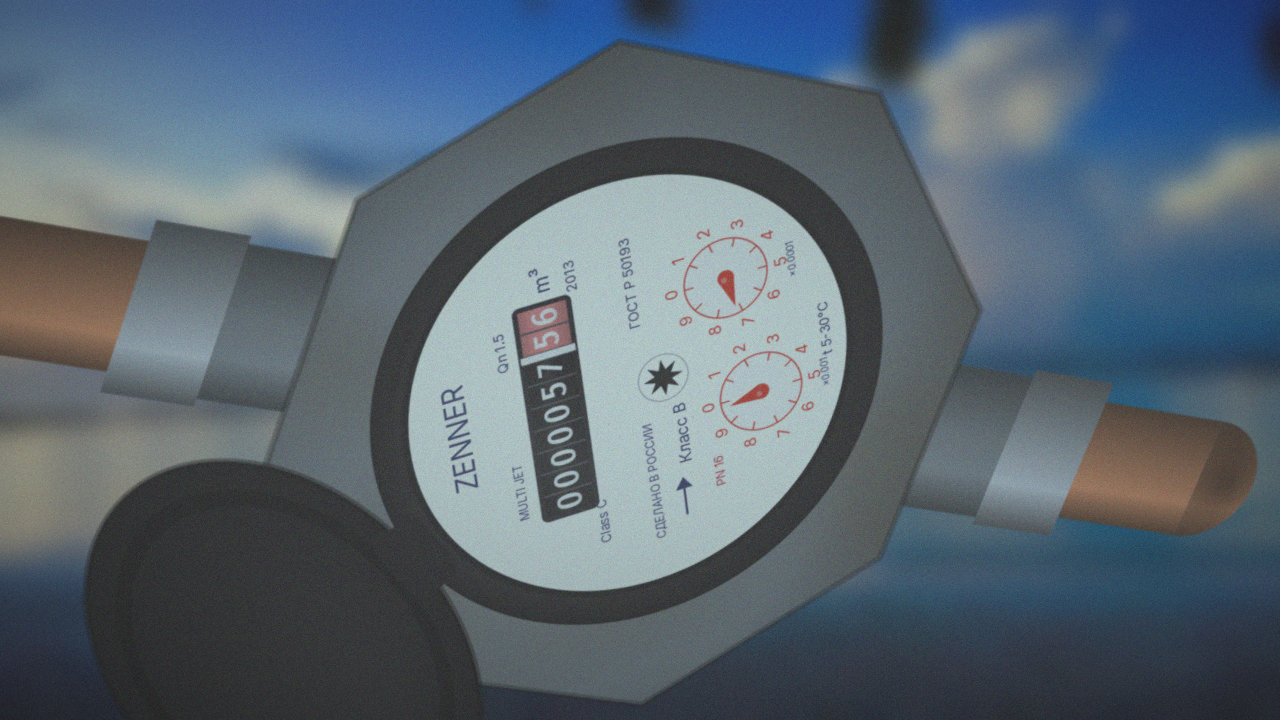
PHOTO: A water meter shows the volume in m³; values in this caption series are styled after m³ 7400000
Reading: m³ 57.5597
